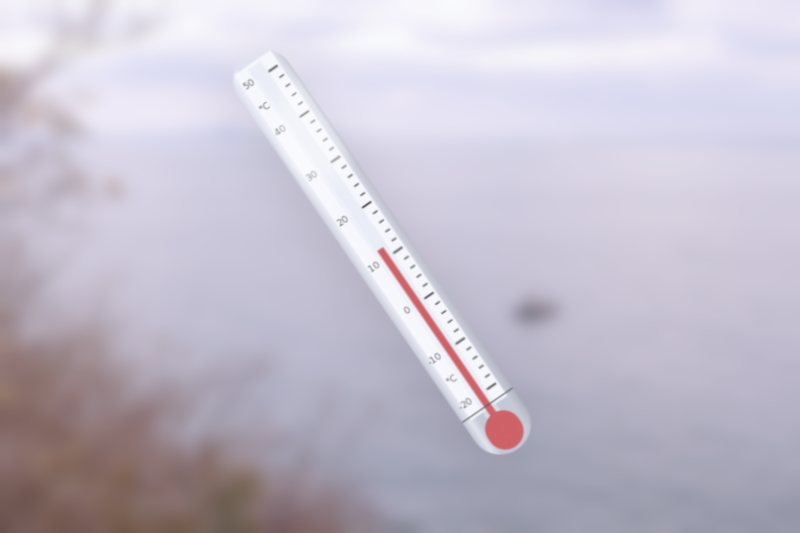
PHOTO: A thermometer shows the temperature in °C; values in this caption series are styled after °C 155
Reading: °C 12
